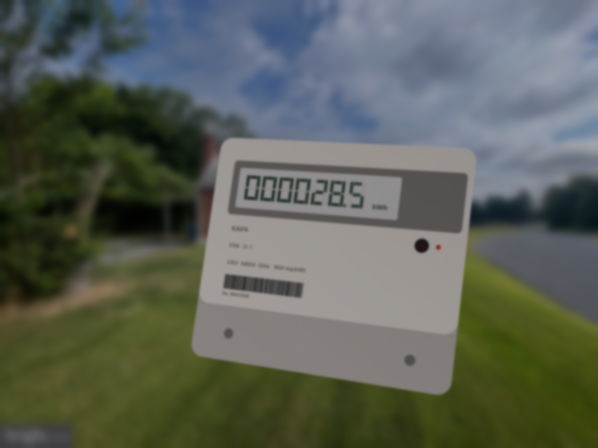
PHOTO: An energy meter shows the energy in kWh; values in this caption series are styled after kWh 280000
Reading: kWh 28.5
